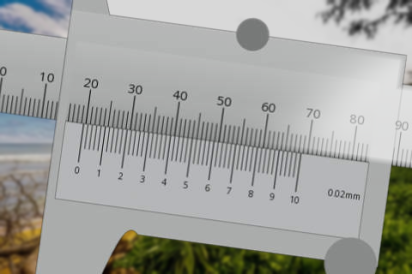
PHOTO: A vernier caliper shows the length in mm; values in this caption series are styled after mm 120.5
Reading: mm 19.5
